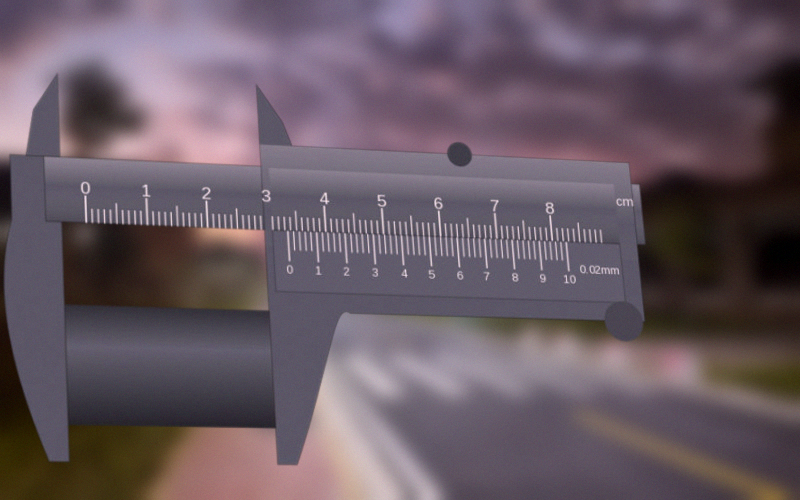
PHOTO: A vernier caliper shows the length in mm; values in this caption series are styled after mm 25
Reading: mm 33.5
